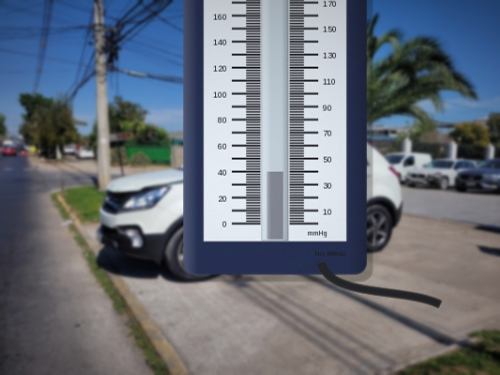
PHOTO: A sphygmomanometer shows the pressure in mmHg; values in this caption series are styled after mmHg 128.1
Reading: mmHg 40
